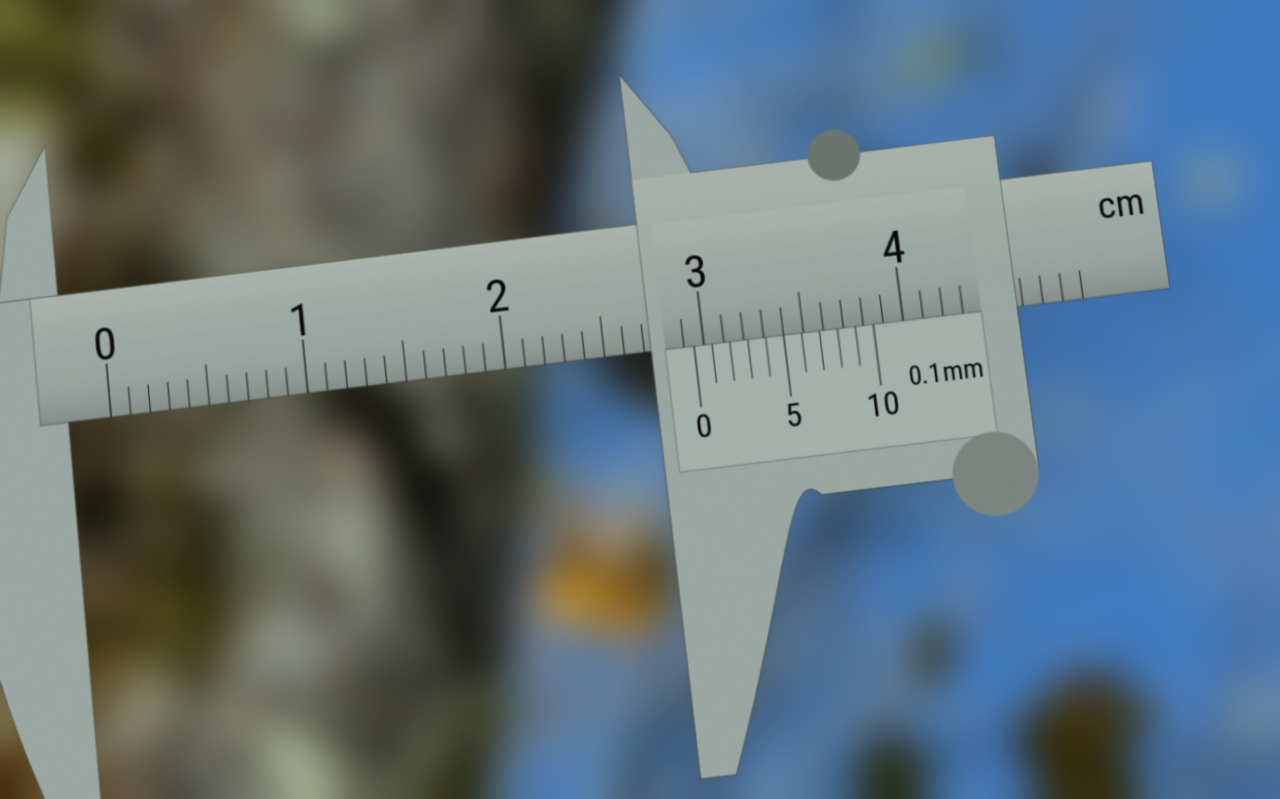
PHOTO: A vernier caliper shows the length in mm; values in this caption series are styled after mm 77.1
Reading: mm 29.5
